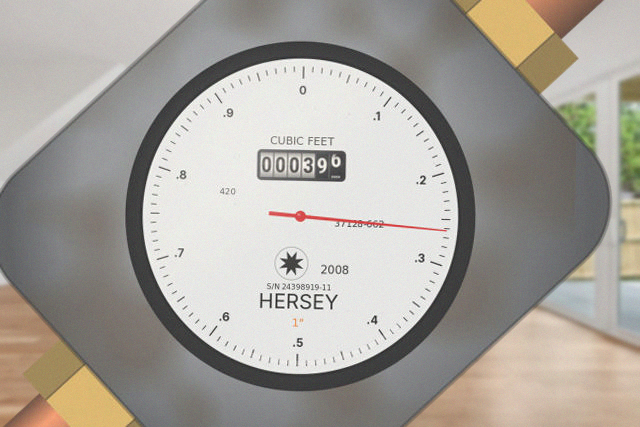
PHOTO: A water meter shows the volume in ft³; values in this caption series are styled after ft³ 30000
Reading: ft³ 396.26
